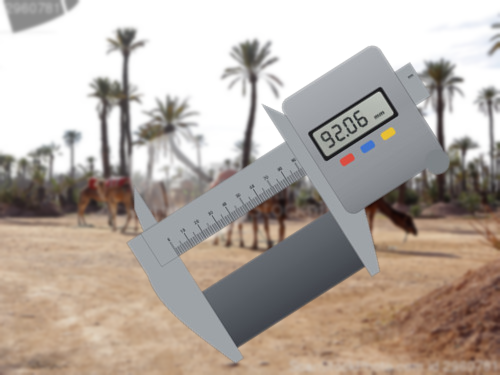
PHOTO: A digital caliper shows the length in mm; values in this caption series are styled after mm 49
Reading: mm 92.06
